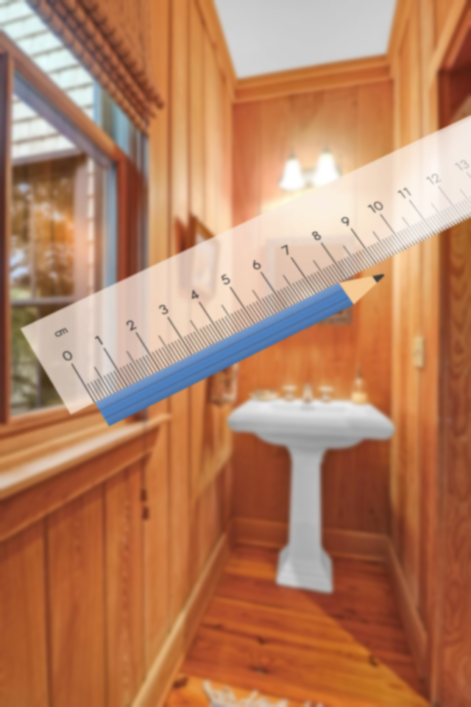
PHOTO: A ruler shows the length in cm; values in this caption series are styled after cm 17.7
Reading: cm 9
